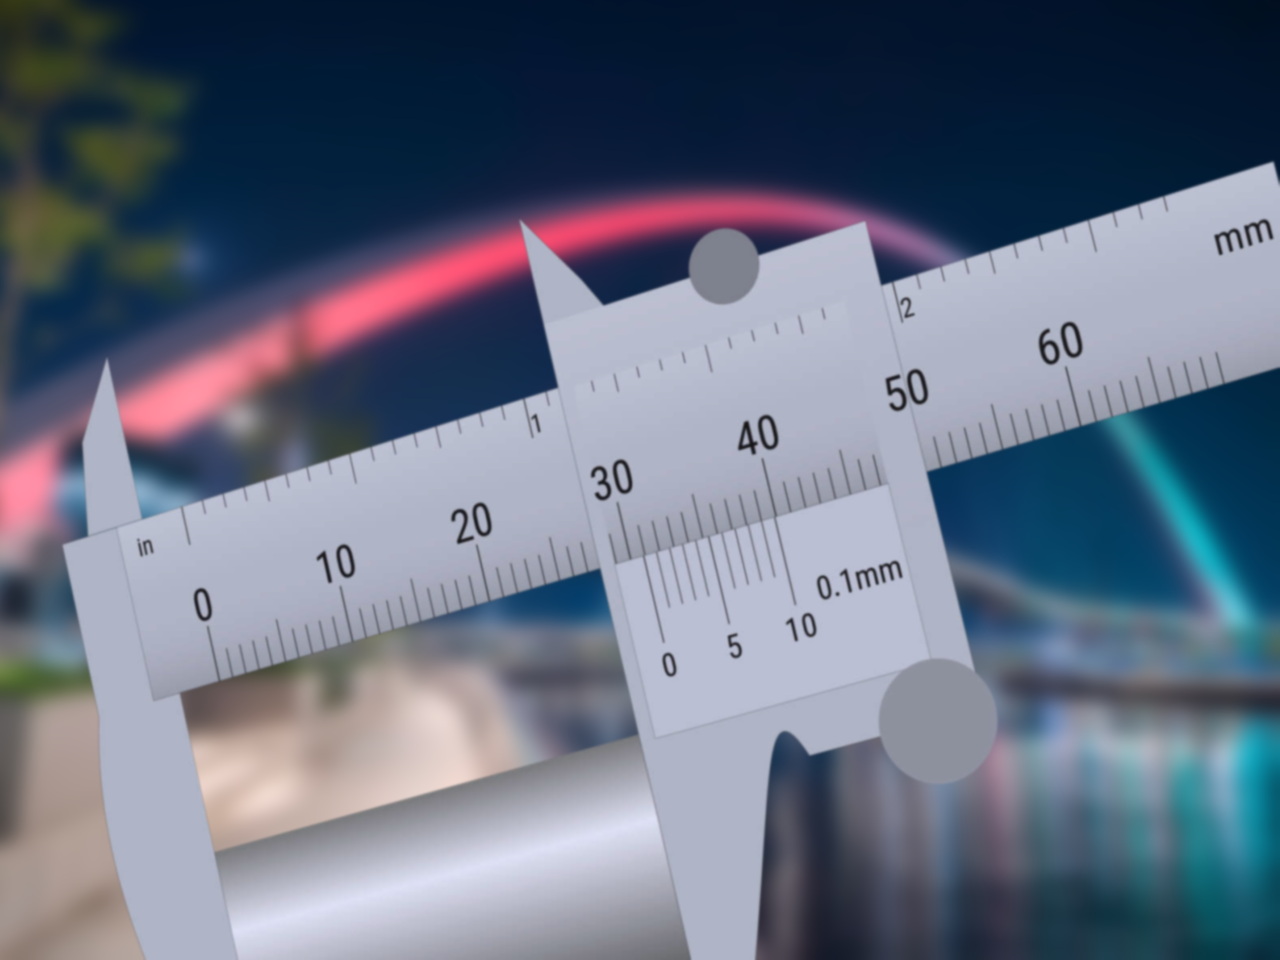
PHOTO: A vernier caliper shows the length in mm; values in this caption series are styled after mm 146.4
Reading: mm 30.9
